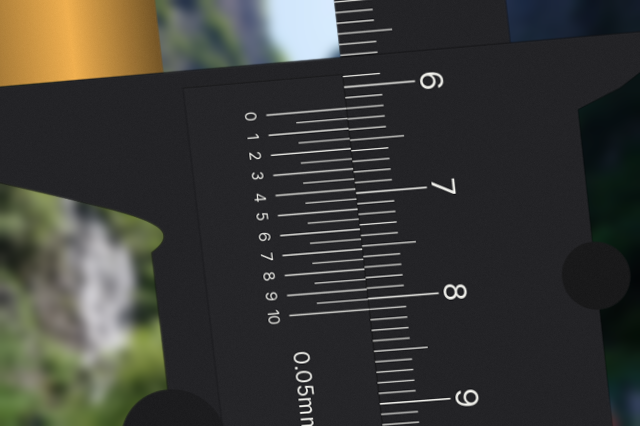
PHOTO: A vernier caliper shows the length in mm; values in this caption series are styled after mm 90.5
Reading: mm 62.0
